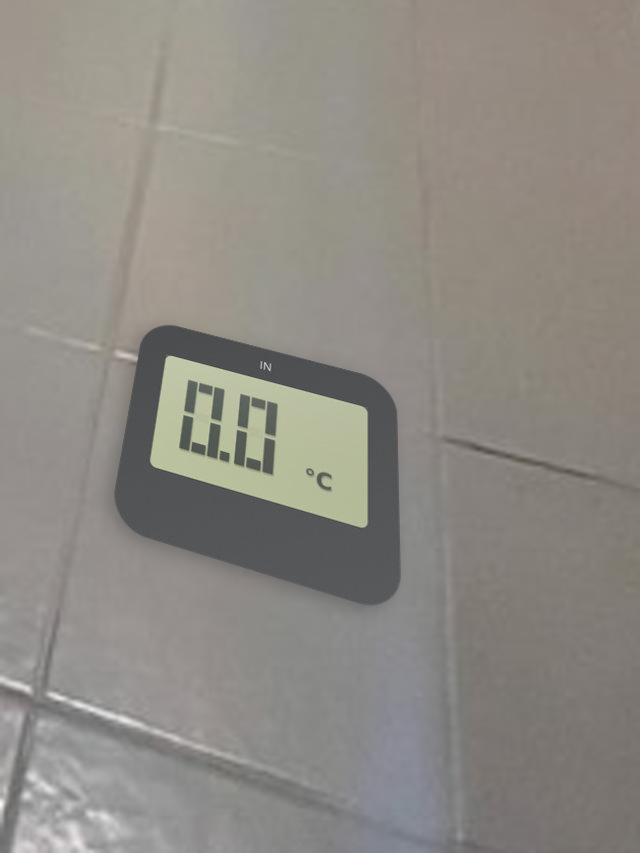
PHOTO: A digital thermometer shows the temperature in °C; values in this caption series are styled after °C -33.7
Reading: °C 0.0
